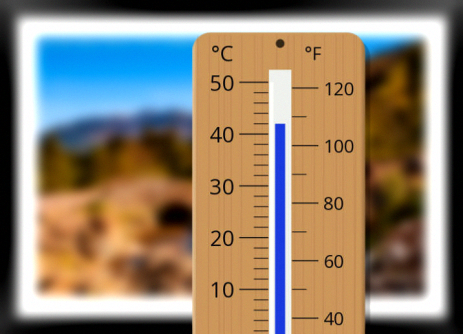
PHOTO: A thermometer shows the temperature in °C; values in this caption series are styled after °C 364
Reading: °C 42
